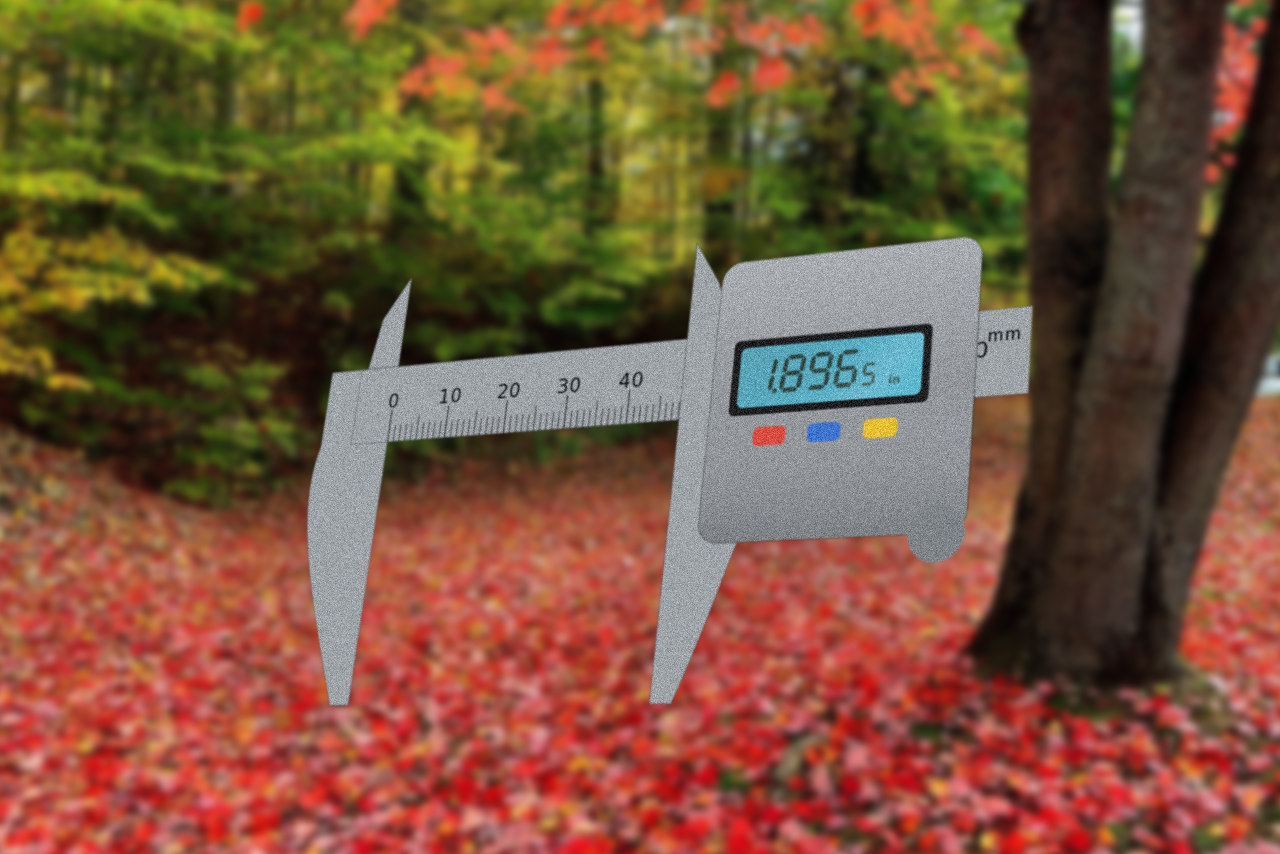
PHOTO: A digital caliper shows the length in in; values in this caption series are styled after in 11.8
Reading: in 1.8965
